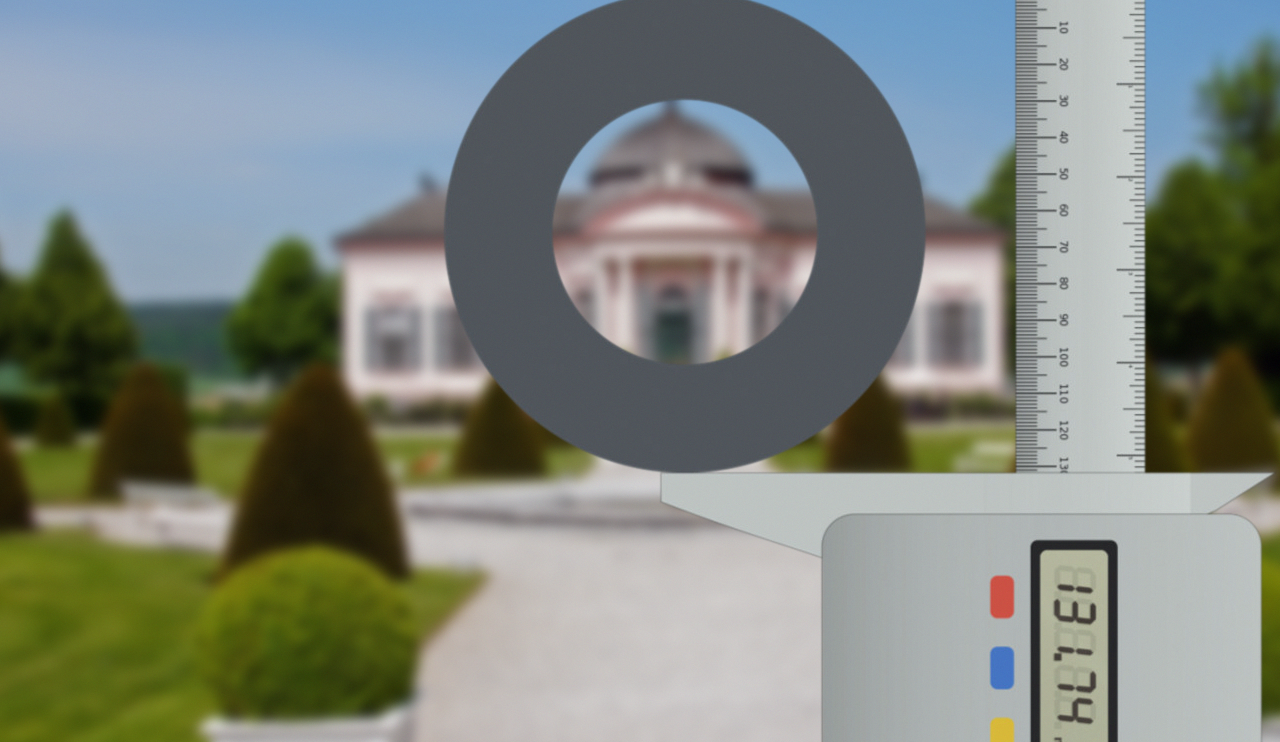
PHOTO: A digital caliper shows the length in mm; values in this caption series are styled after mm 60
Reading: mm 131.74
